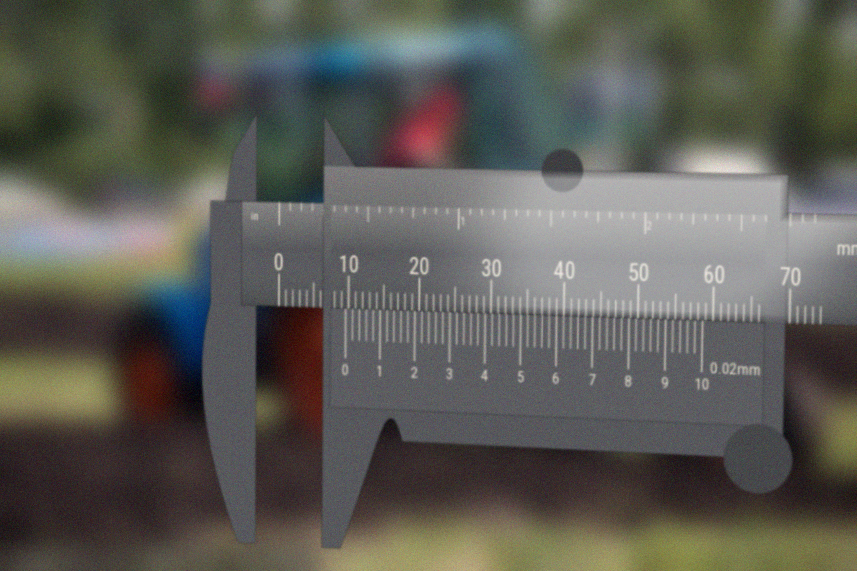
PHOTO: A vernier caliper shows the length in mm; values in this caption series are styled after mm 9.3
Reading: mm 9.6
